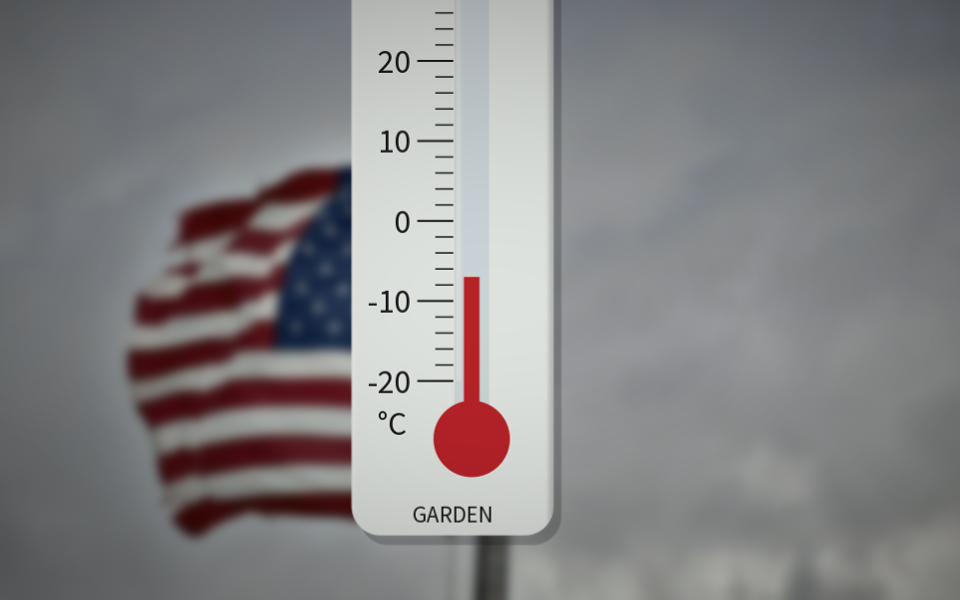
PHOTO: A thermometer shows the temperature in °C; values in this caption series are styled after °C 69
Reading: °C -7
